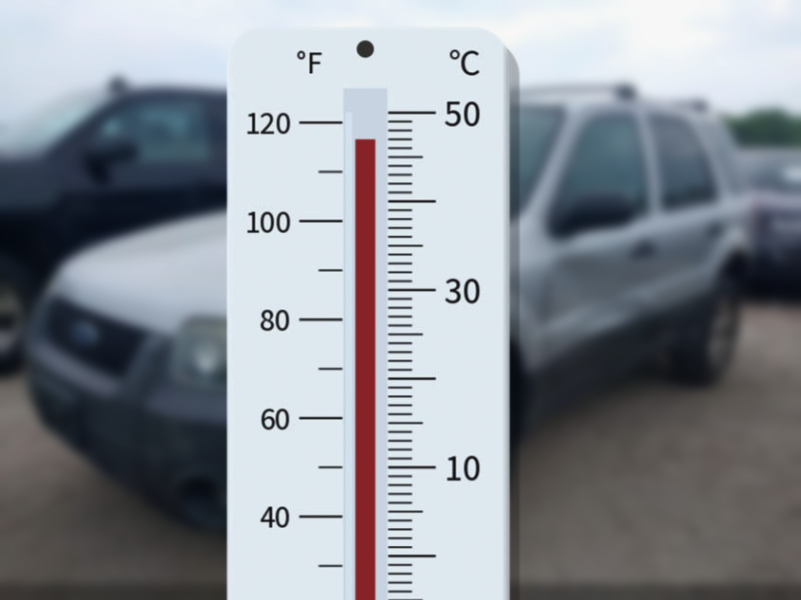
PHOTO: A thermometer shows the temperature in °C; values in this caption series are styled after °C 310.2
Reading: °C 47
